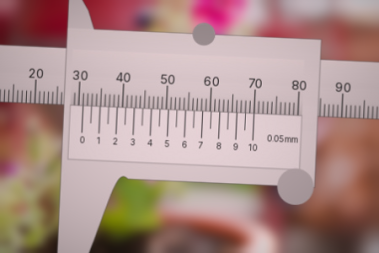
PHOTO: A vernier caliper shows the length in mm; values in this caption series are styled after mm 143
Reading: mm 31.0
